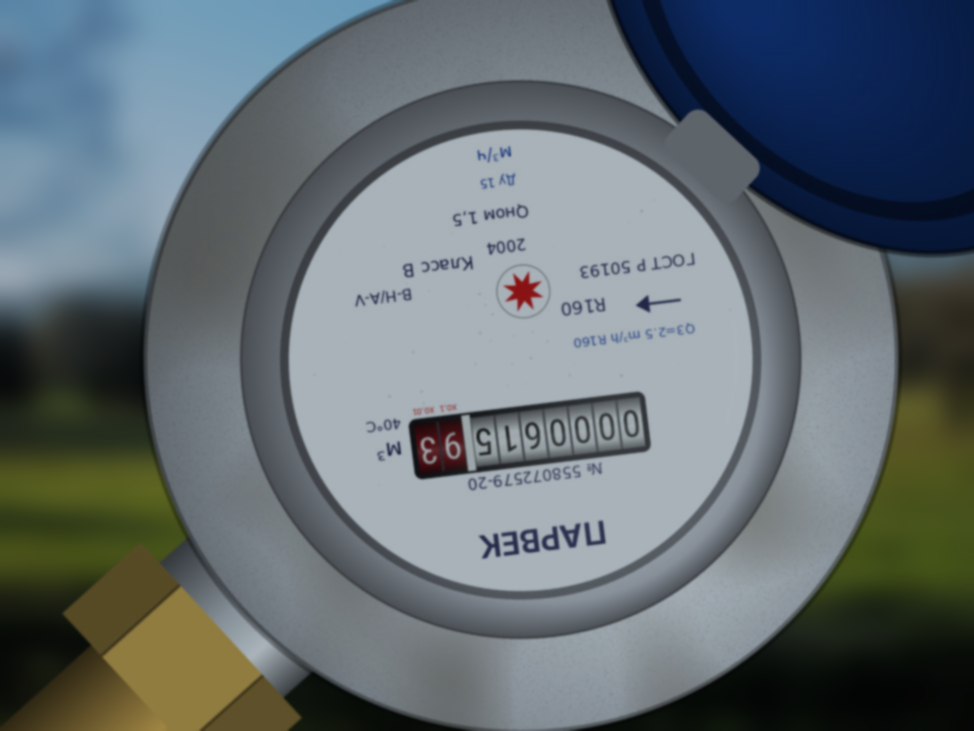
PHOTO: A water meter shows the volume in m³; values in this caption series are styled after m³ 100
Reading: m³ 615.93
